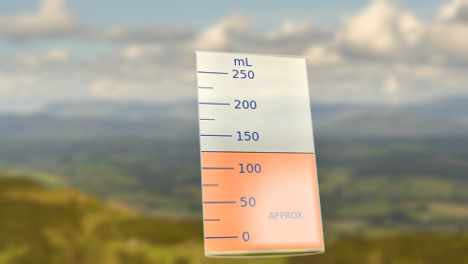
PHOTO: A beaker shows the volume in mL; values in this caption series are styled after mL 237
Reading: mL 125
